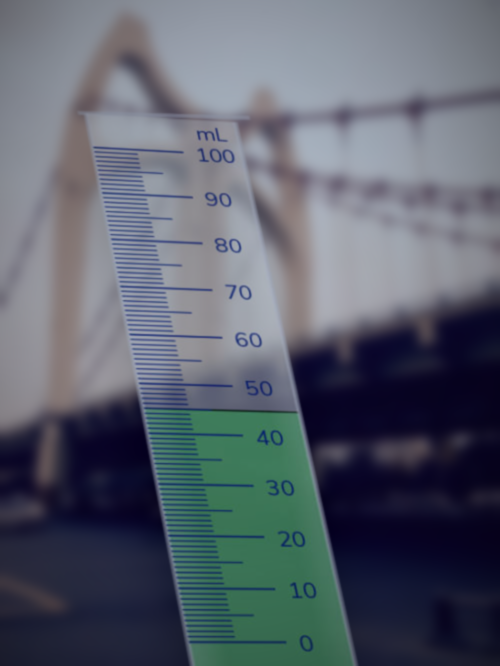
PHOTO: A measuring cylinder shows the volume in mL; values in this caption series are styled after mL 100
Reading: mL 45
